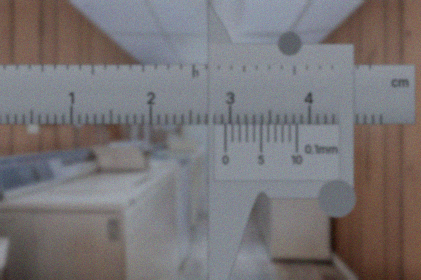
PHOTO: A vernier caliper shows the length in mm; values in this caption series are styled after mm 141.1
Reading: mm 29.4
